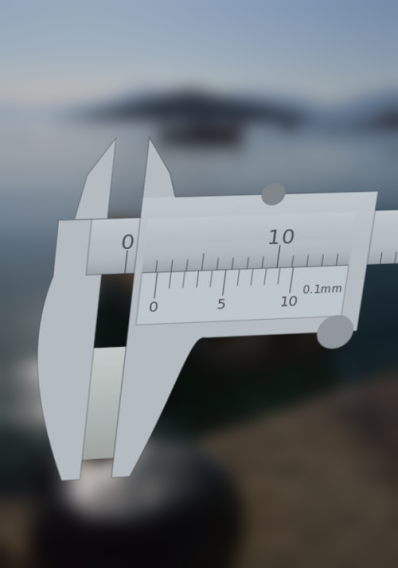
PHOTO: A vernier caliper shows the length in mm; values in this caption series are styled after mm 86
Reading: mm 2.1
